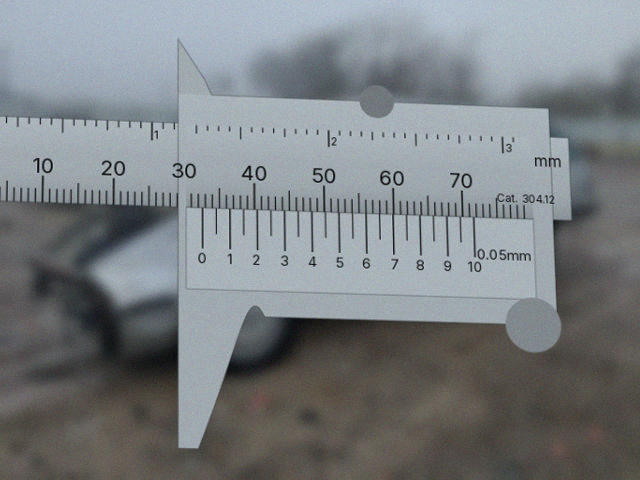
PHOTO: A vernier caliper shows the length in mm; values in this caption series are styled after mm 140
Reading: mm 32.6
